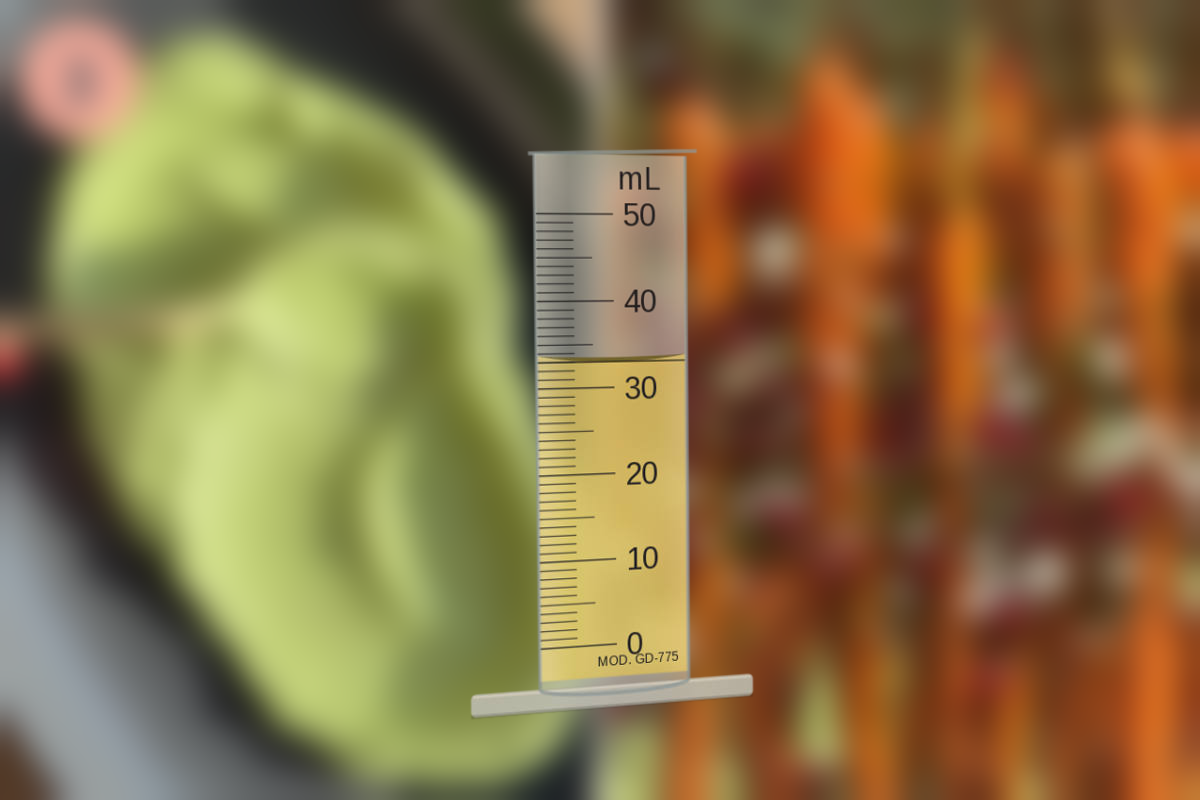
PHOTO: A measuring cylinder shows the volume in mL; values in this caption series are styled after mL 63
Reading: mL 33
